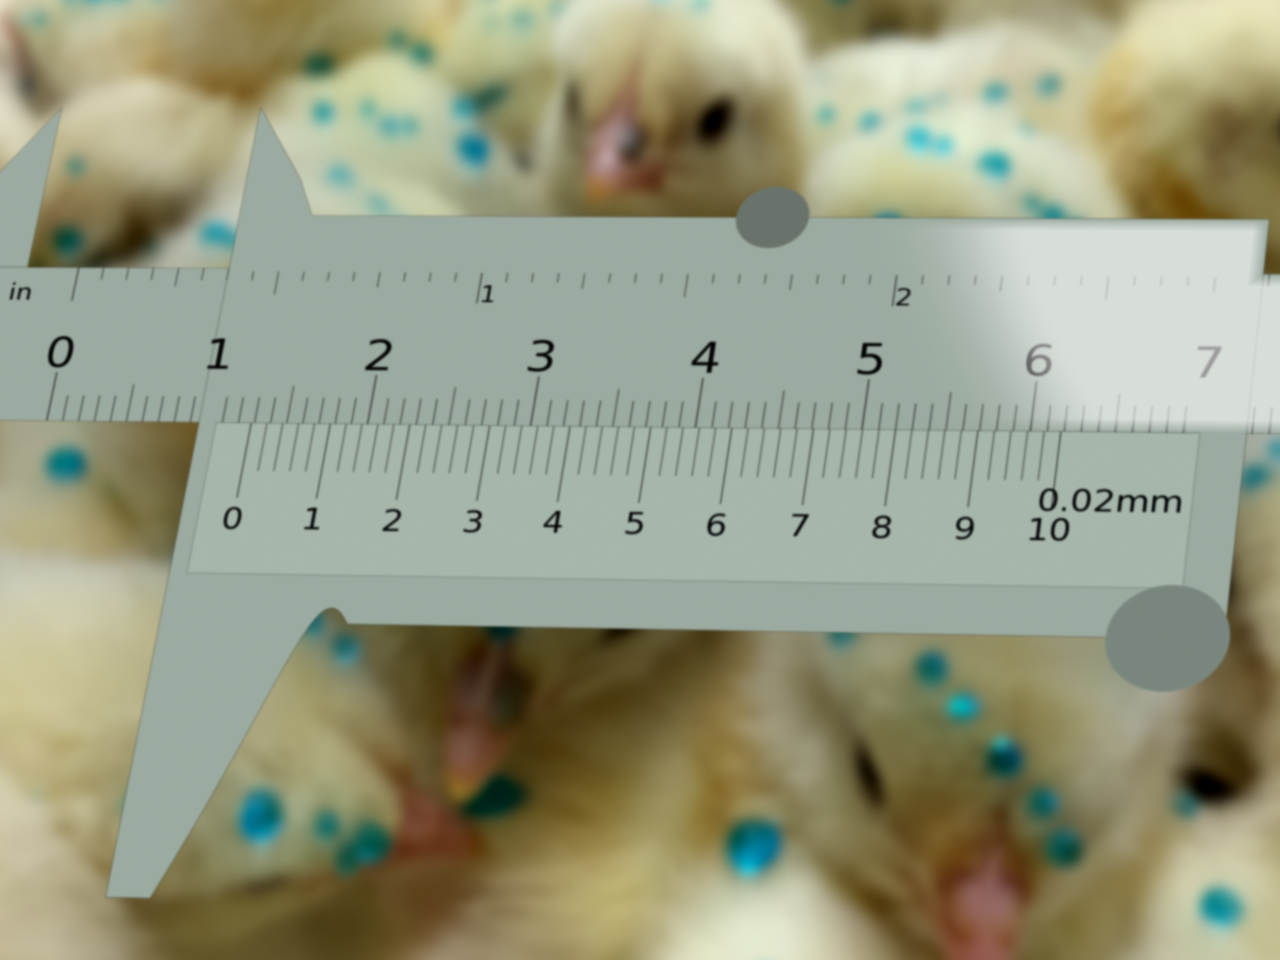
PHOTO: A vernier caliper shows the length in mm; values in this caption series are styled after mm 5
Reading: mm 12.8
